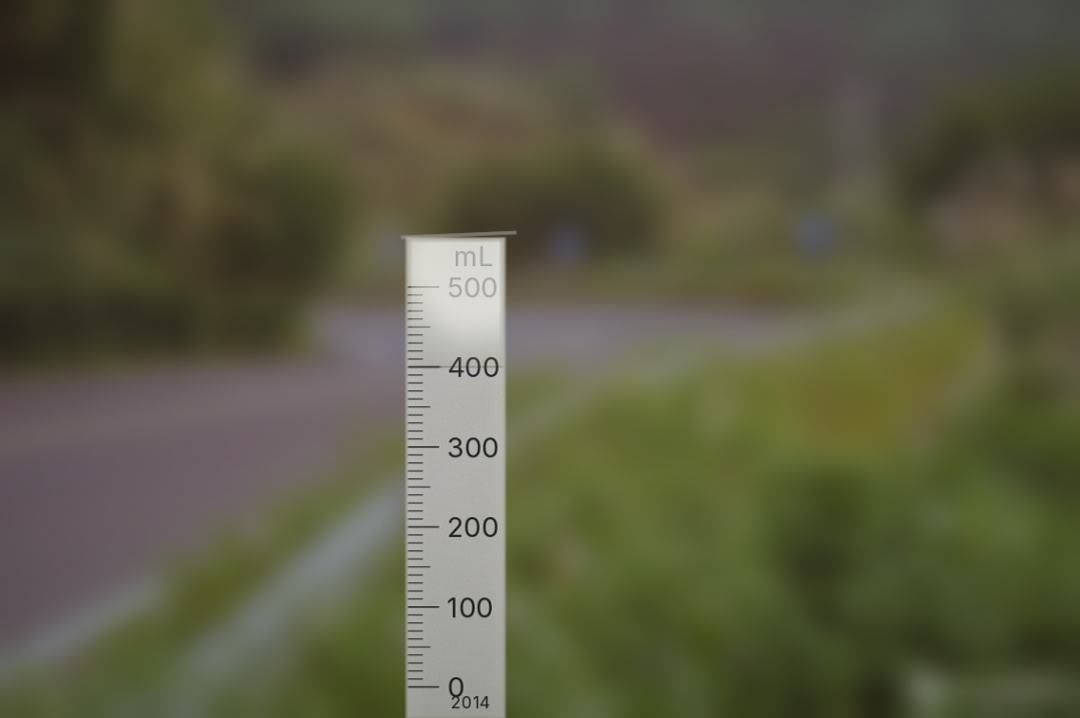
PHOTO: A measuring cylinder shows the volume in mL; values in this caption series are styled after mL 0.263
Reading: mL 400
